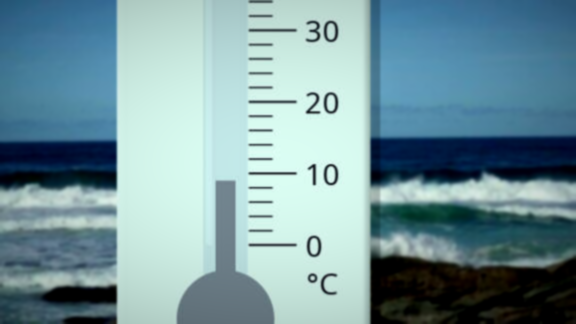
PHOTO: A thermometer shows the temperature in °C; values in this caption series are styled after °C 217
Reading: °C 9
